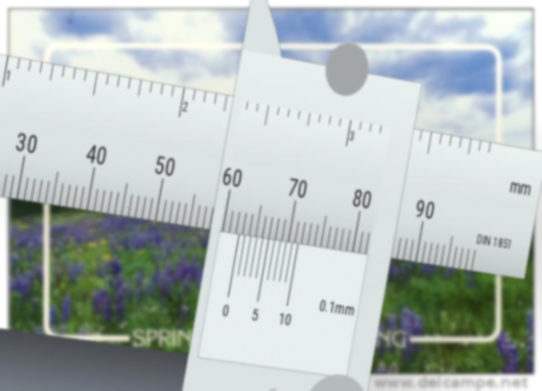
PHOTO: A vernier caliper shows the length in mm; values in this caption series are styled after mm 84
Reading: mm 62.5
